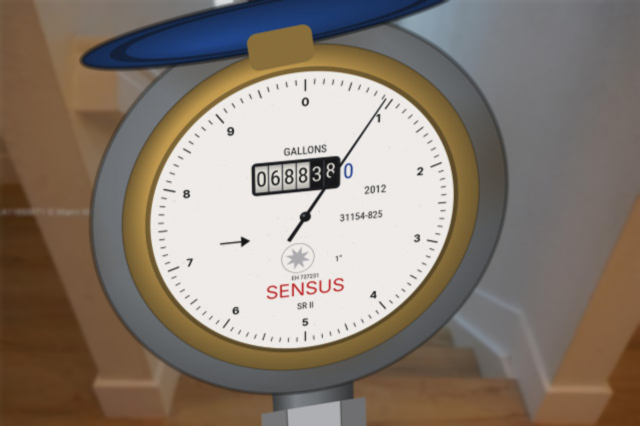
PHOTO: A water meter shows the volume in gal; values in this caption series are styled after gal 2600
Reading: gal 688380.9
